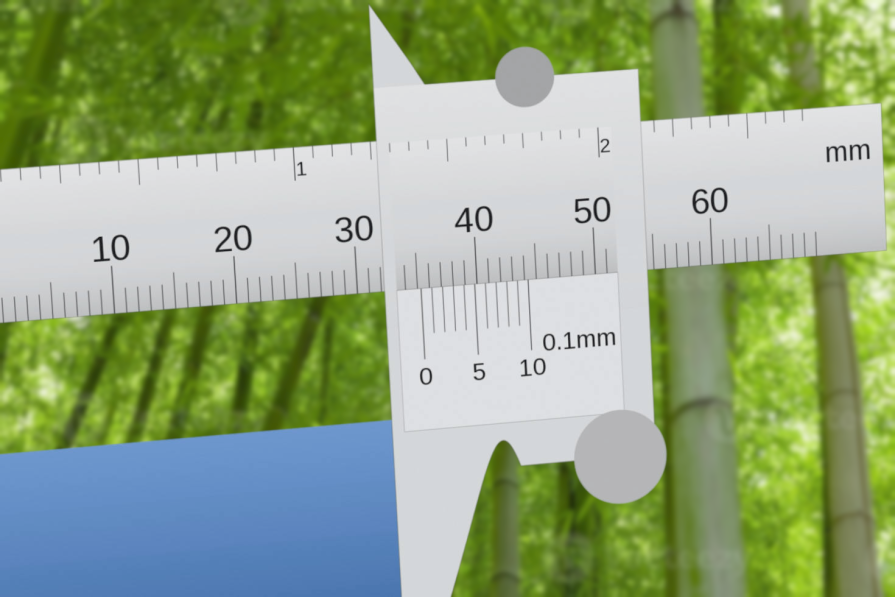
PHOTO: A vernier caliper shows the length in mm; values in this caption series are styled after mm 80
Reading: mm 35.3
